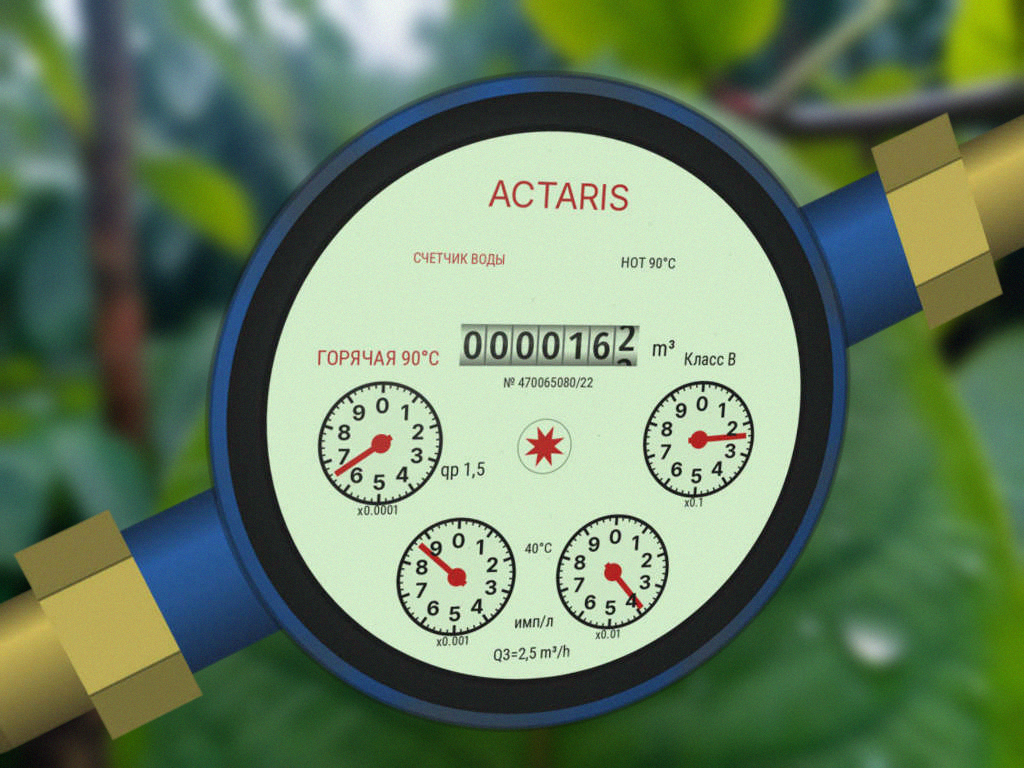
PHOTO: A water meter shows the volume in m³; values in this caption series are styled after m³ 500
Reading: m³ 162.2386
